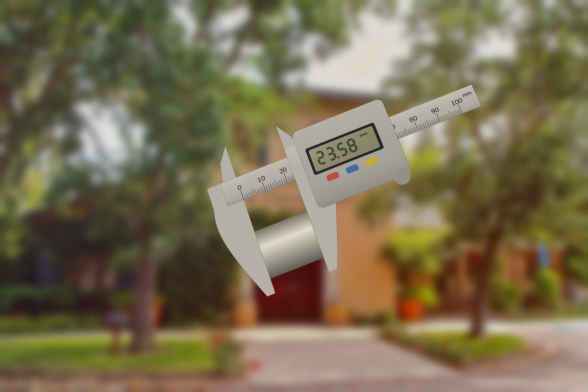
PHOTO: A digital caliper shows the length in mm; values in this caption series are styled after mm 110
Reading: mm 23.58
